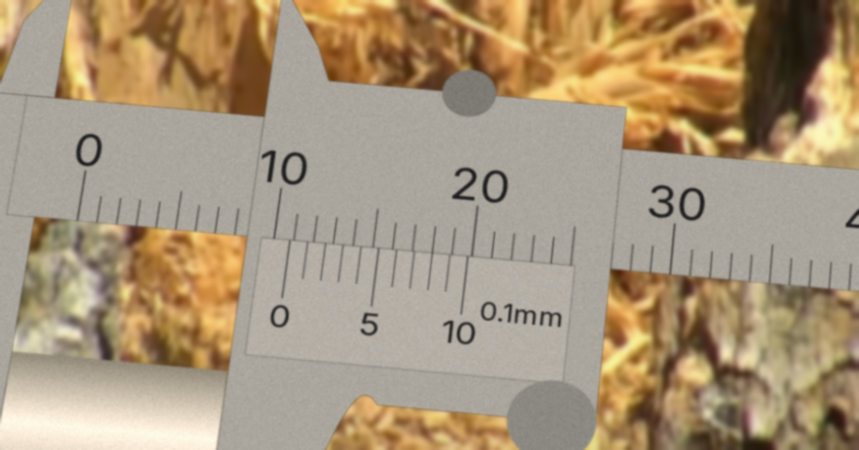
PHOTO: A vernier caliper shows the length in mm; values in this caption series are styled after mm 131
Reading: mm 10.8
